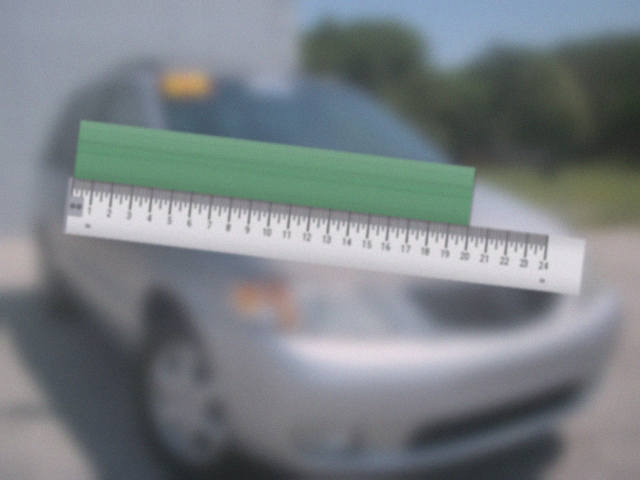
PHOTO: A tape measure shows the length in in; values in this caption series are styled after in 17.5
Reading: in 20
